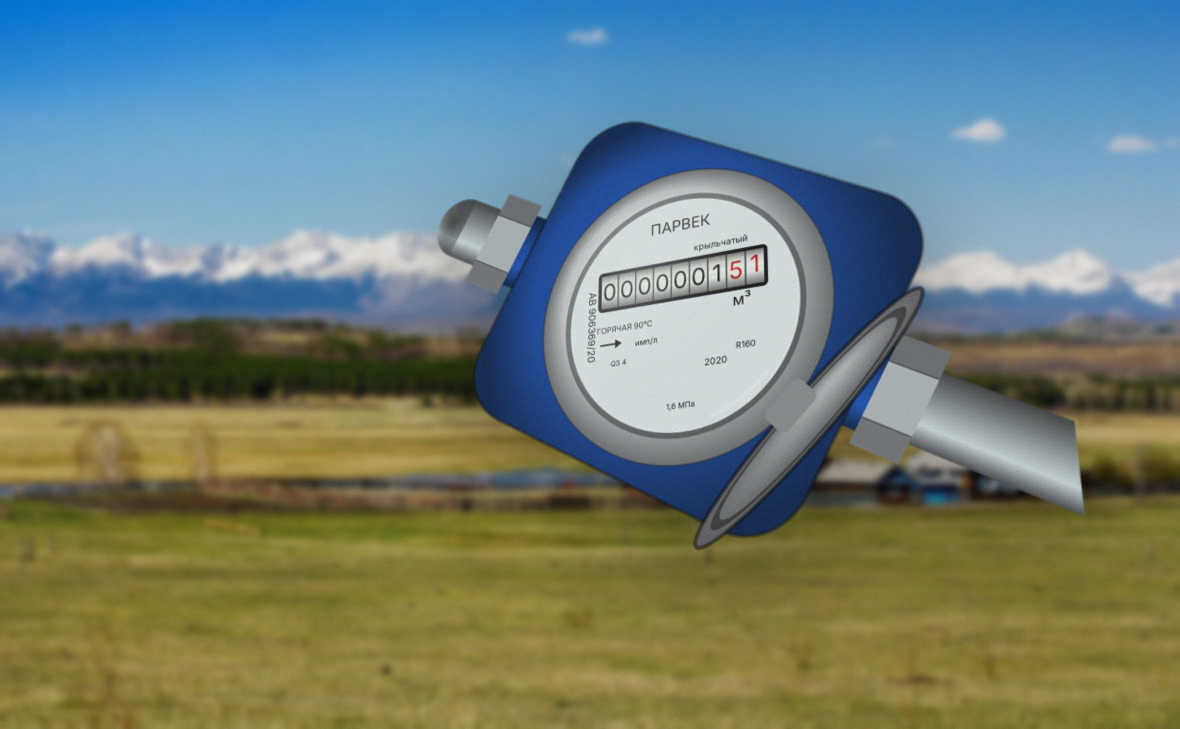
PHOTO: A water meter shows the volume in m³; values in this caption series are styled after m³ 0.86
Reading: m³ 1.51
